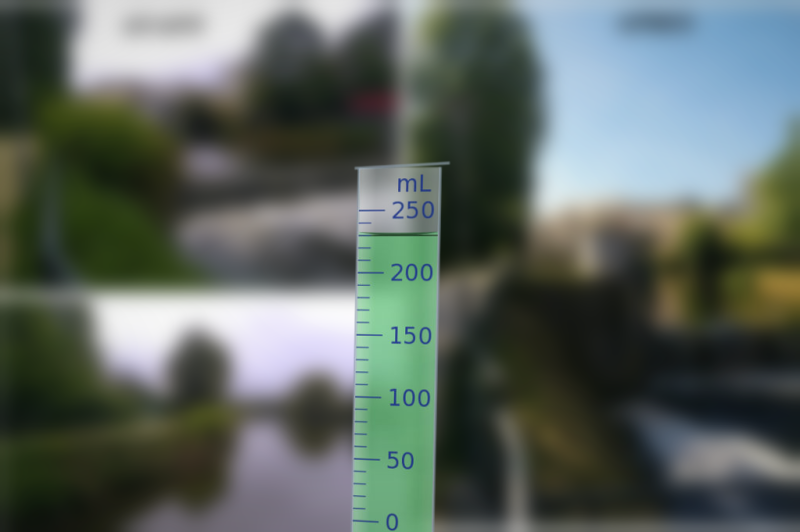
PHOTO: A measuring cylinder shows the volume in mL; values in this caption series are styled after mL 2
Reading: mL 230
